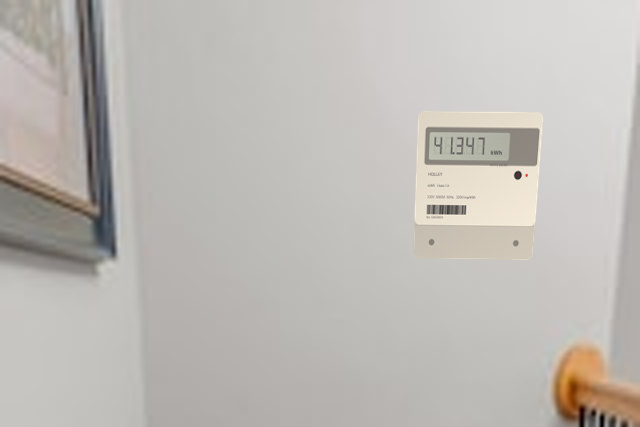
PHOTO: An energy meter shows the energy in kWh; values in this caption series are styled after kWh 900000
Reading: kWh 41.347
